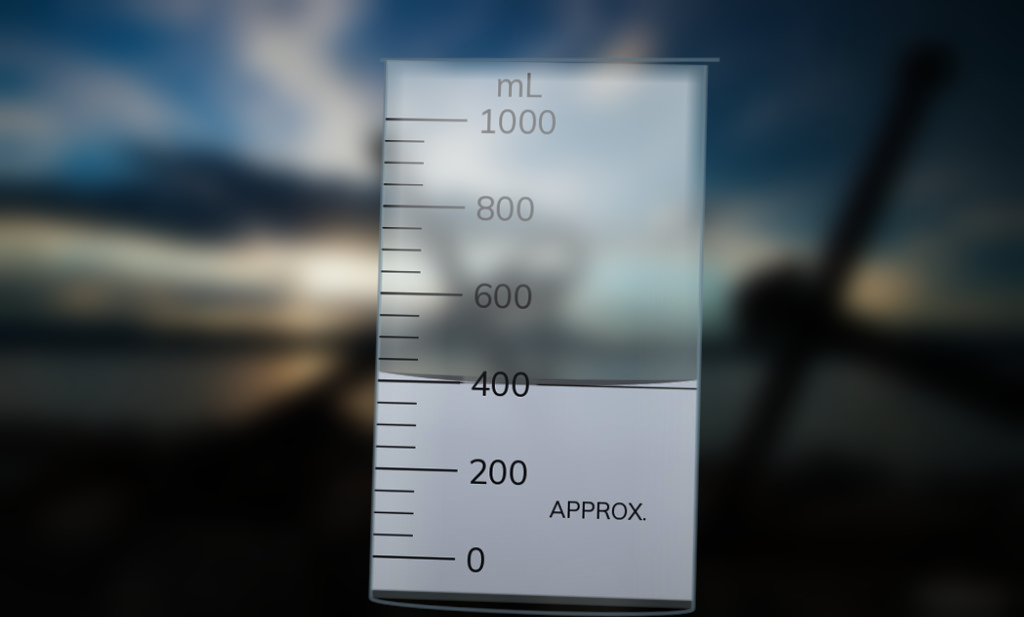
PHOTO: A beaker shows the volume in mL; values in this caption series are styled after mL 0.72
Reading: mL 400
